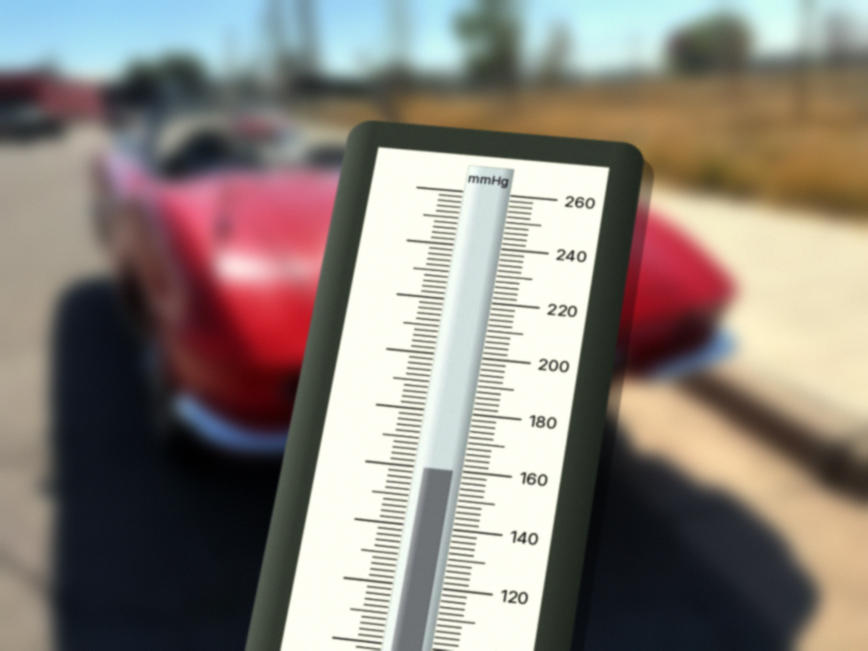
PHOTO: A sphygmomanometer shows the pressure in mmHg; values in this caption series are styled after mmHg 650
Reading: mmHg 160
